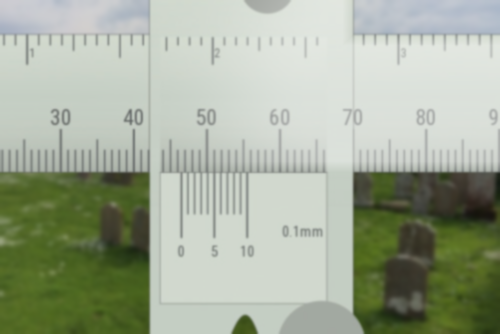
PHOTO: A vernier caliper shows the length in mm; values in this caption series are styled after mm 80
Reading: mm 46.5
